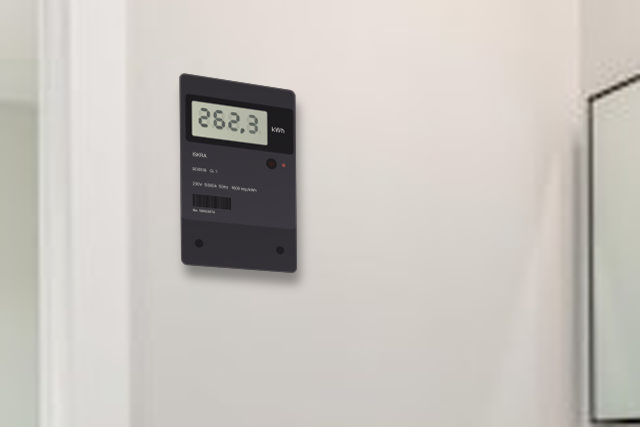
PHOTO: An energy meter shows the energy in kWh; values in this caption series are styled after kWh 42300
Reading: kWh 262.3
